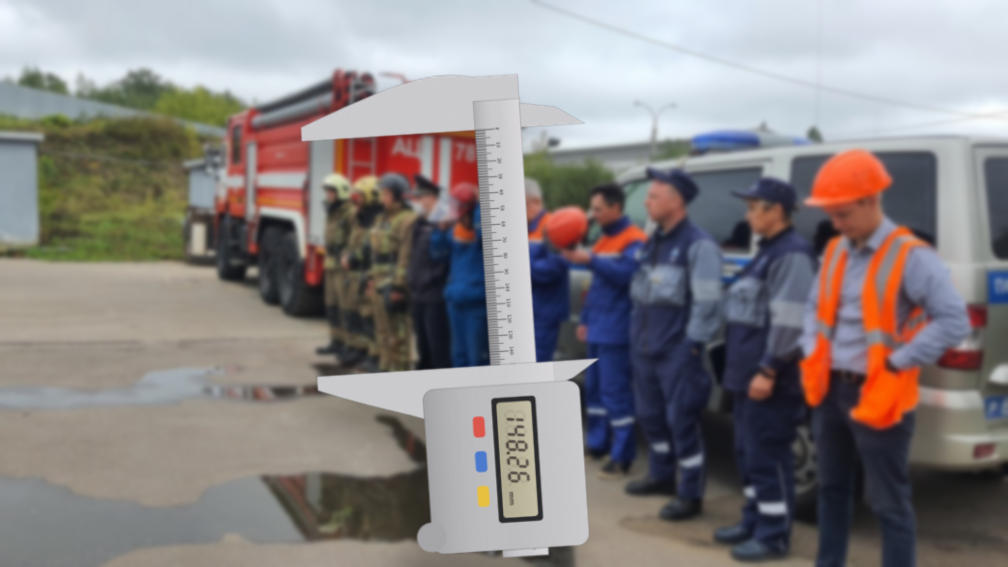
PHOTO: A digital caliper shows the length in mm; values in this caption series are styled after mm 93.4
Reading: mm 148.26
